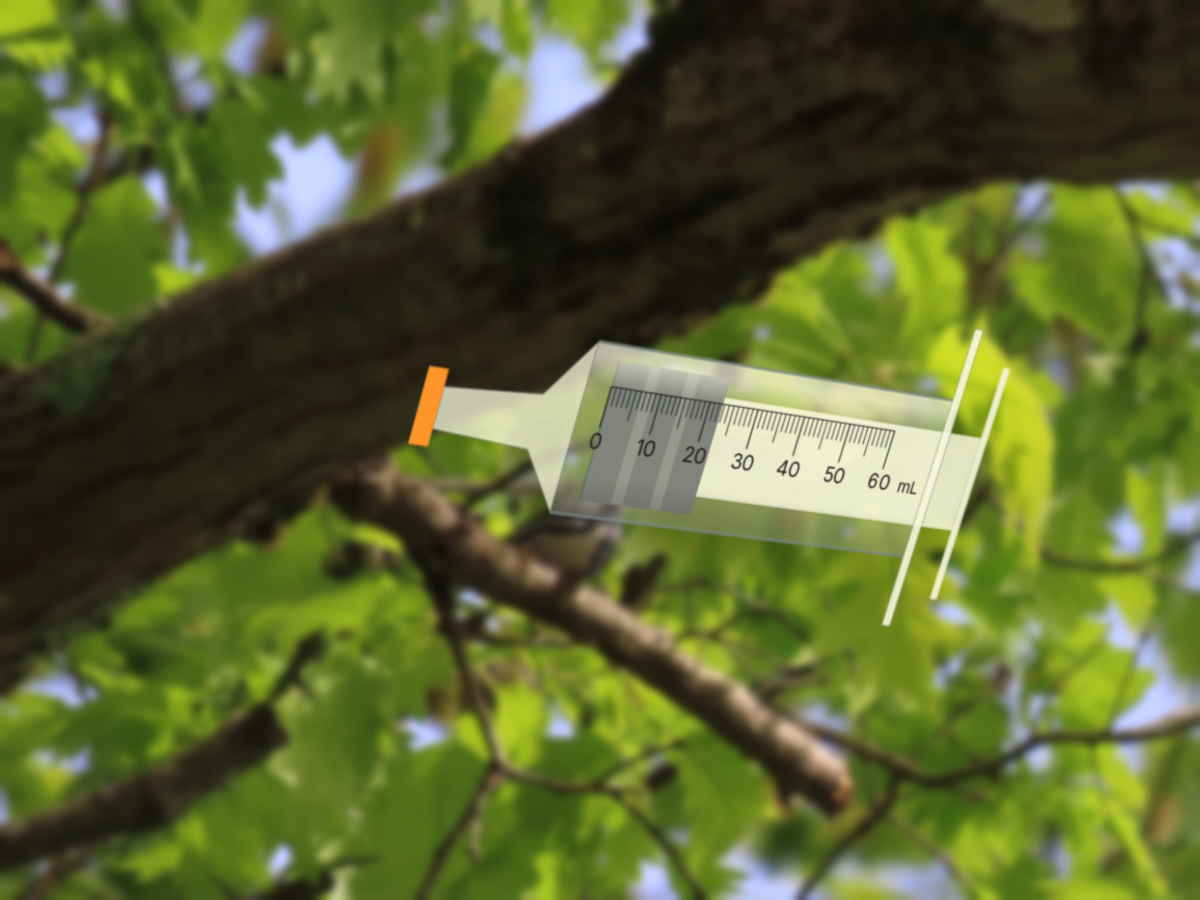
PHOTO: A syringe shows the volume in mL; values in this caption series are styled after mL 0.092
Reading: mL 0
